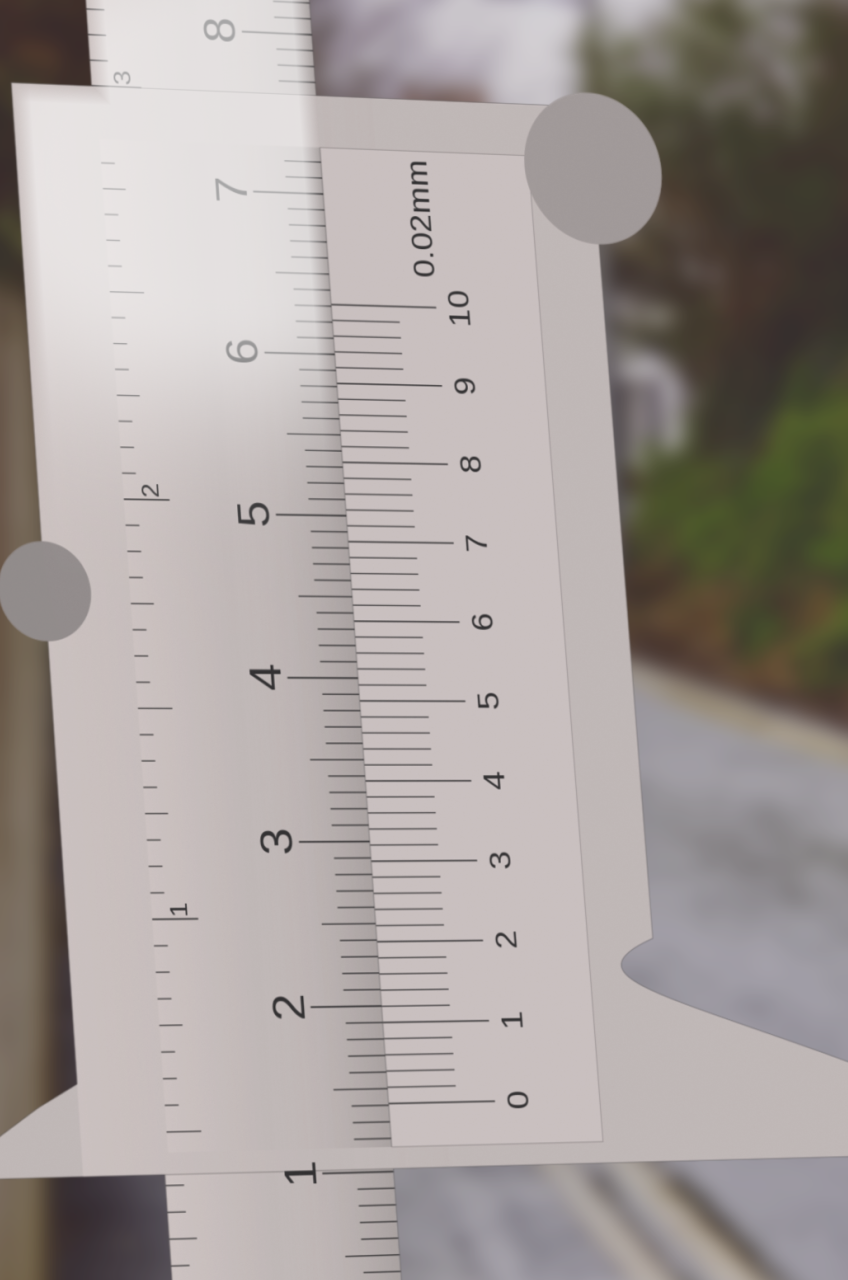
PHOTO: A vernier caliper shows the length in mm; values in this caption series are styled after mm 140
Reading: mm 14.1
